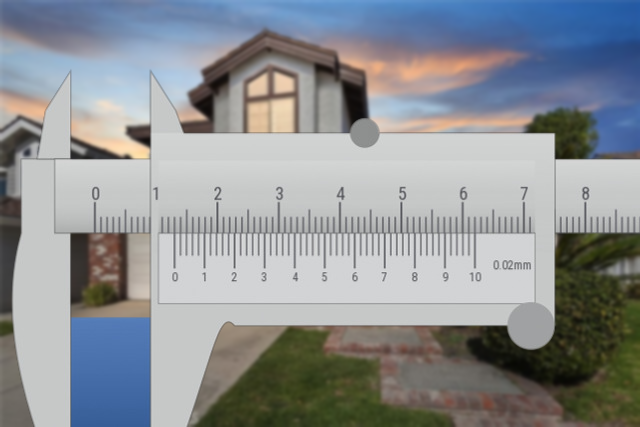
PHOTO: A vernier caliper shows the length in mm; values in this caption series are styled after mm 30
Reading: mm 13.0
